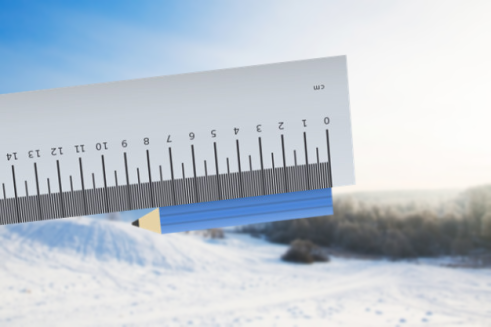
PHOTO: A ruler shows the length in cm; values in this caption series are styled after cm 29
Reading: cm 9
